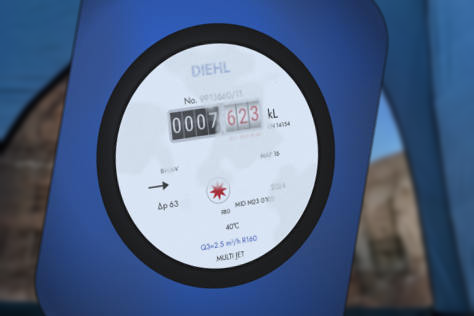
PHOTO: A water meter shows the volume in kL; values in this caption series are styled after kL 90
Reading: kL 7.623
